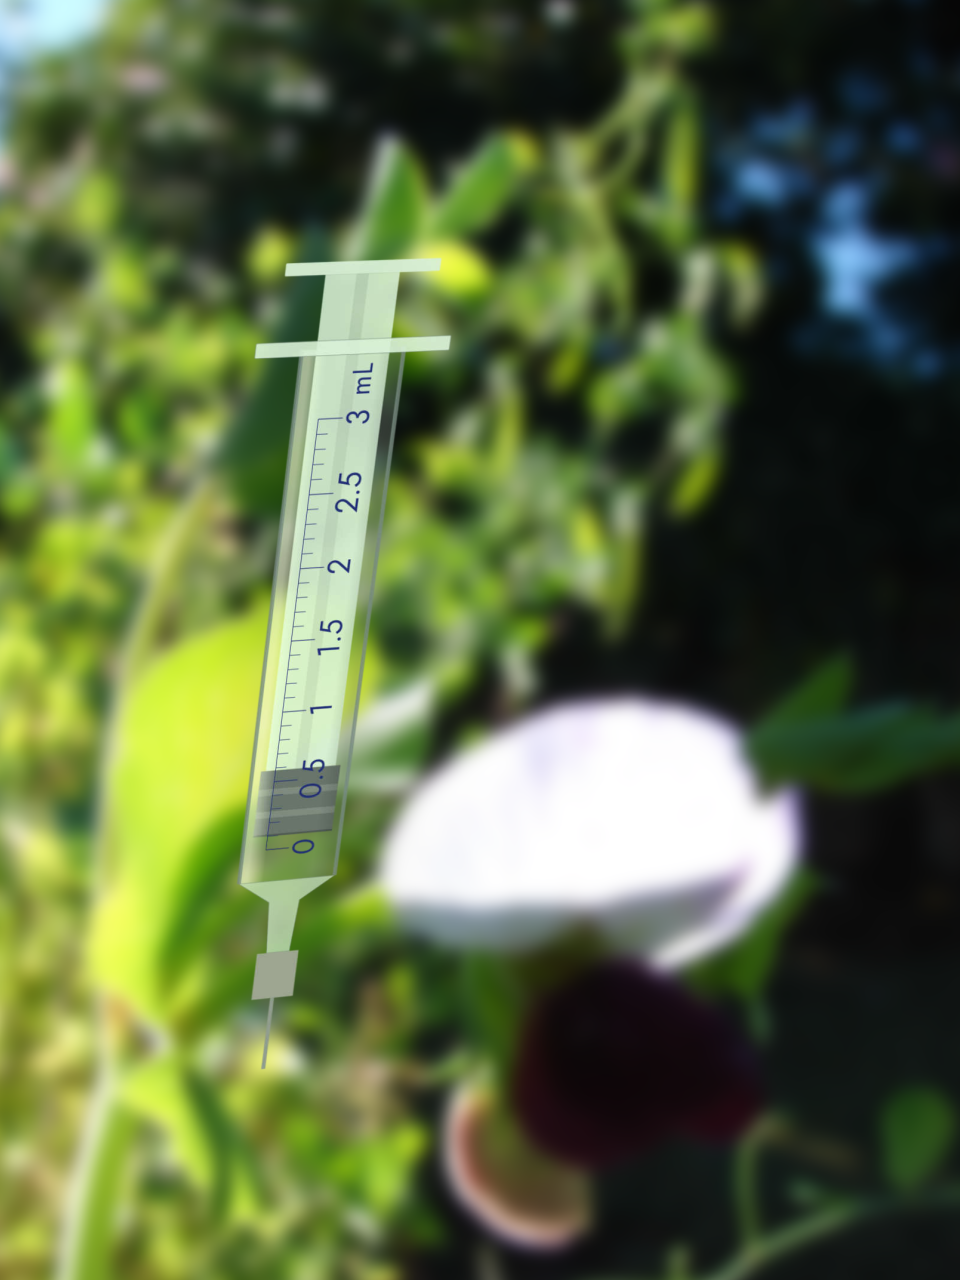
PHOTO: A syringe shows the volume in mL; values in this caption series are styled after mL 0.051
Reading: mL 0.1
